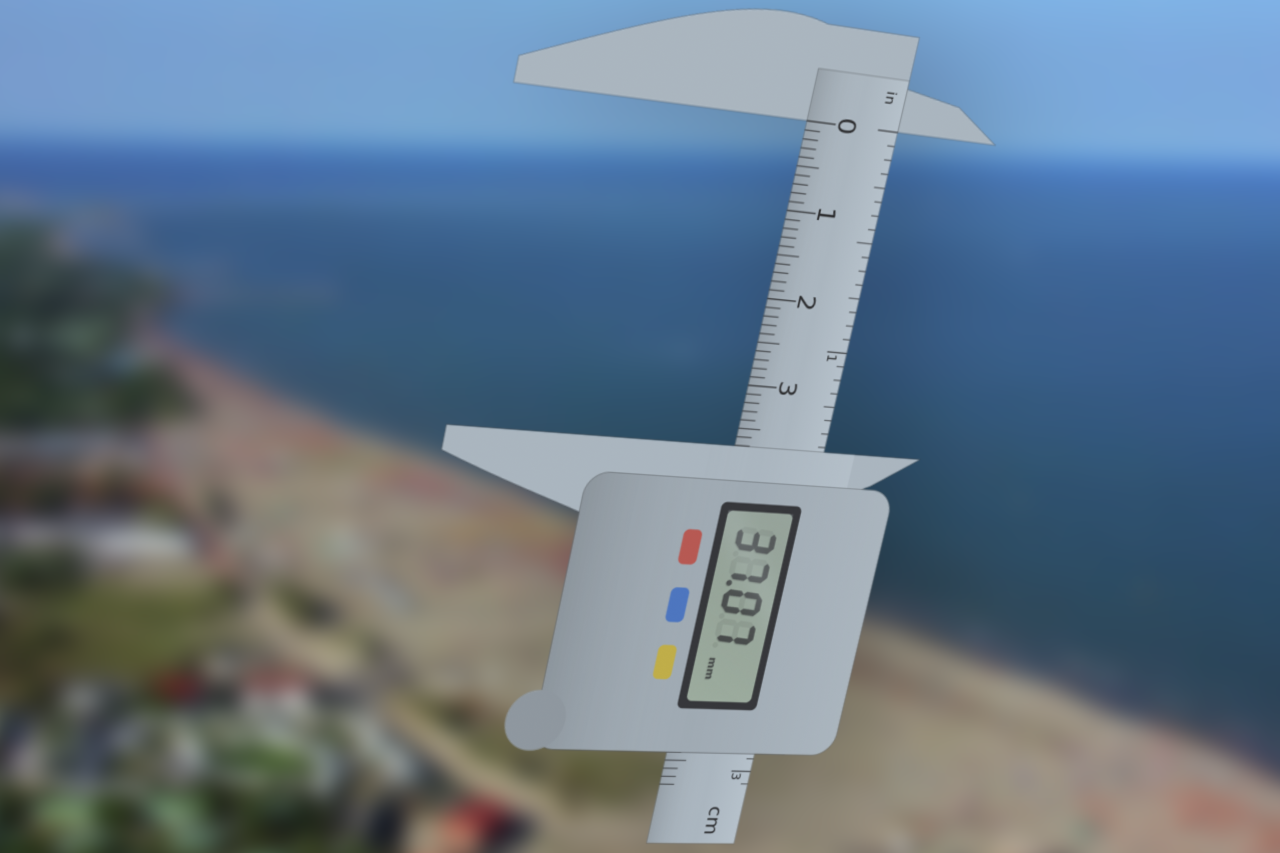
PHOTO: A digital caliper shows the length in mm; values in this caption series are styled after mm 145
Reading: mm 37.07
